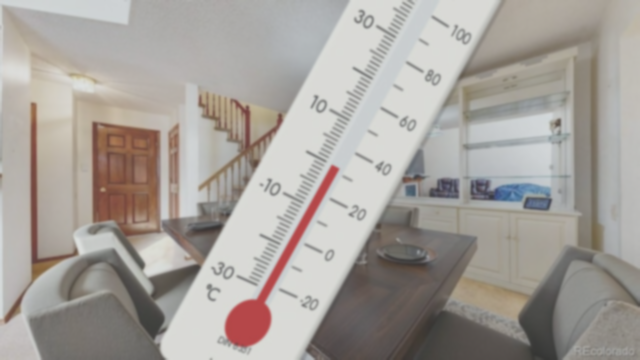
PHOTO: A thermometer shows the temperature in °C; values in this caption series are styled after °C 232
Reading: °C 0
